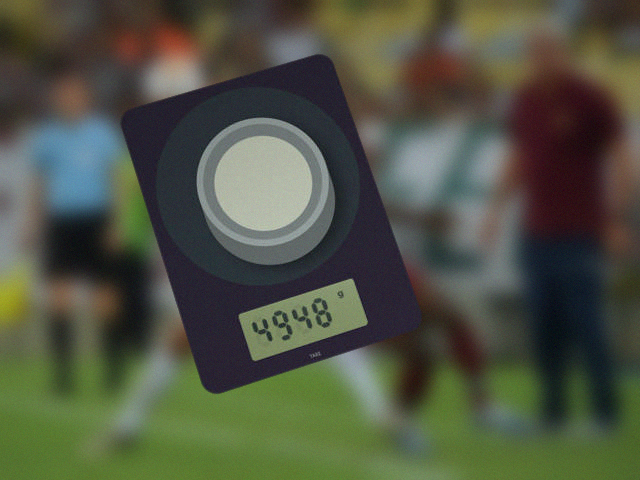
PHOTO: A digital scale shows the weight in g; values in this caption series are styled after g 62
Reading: g 4948
